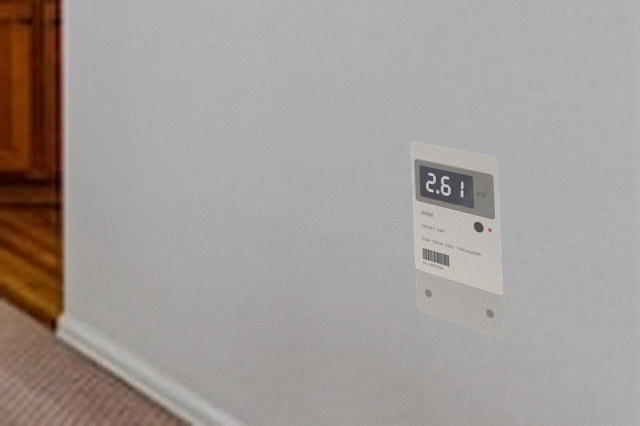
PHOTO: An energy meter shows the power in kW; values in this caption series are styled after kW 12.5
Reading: kW 2.61
